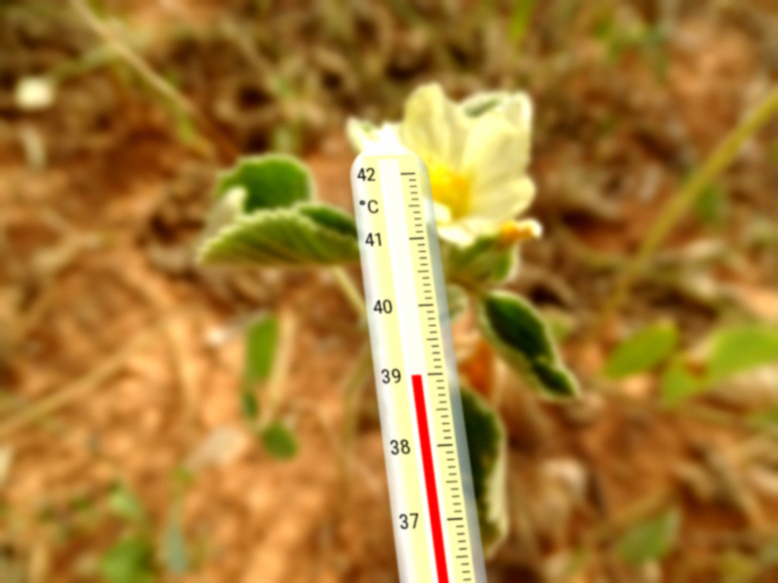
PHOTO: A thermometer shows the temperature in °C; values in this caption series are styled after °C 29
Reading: °C 39
